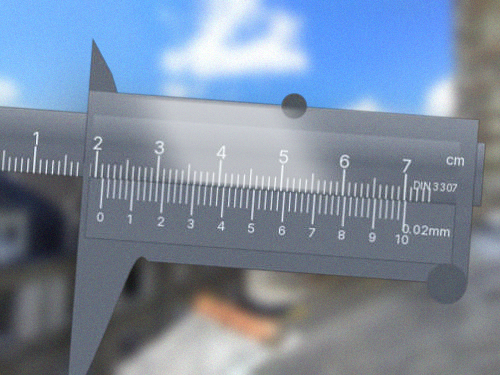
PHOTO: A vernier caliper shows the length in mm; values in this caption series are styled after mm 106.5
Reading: mm 21.2
